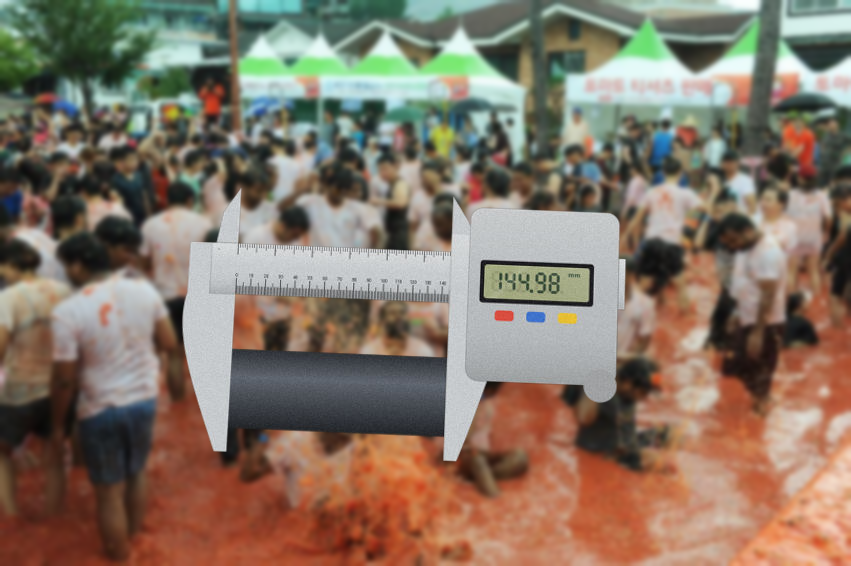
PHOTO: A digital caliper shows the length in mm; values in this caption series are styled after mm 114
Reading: mm 144.98
